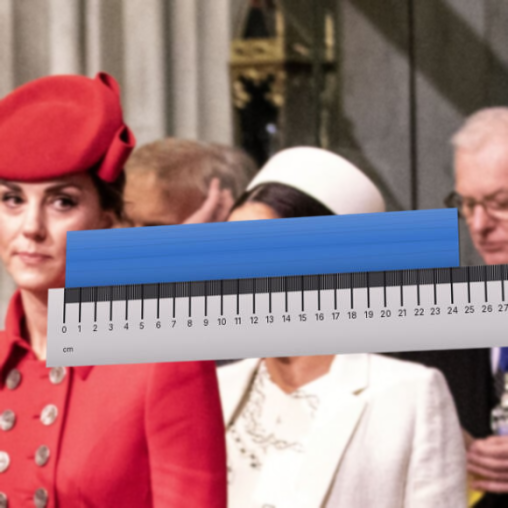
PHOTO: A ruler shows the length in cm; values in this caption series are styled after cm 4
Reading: cm 24.5
